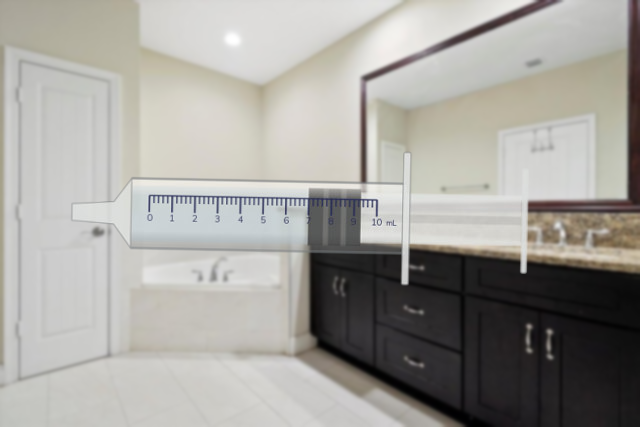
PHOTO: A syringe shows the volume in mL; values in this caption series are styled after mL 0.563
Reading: mL 7
